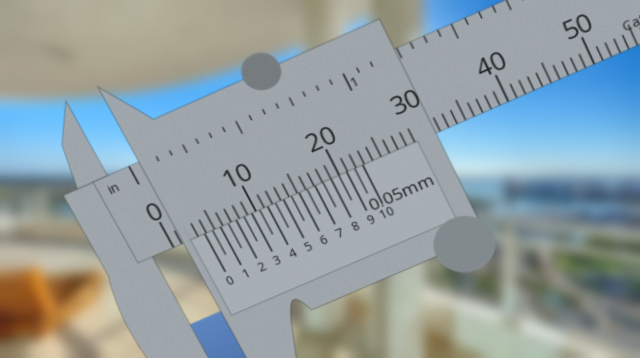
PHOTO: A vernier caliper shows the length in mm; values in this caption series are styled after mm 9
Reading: mm 3.8
